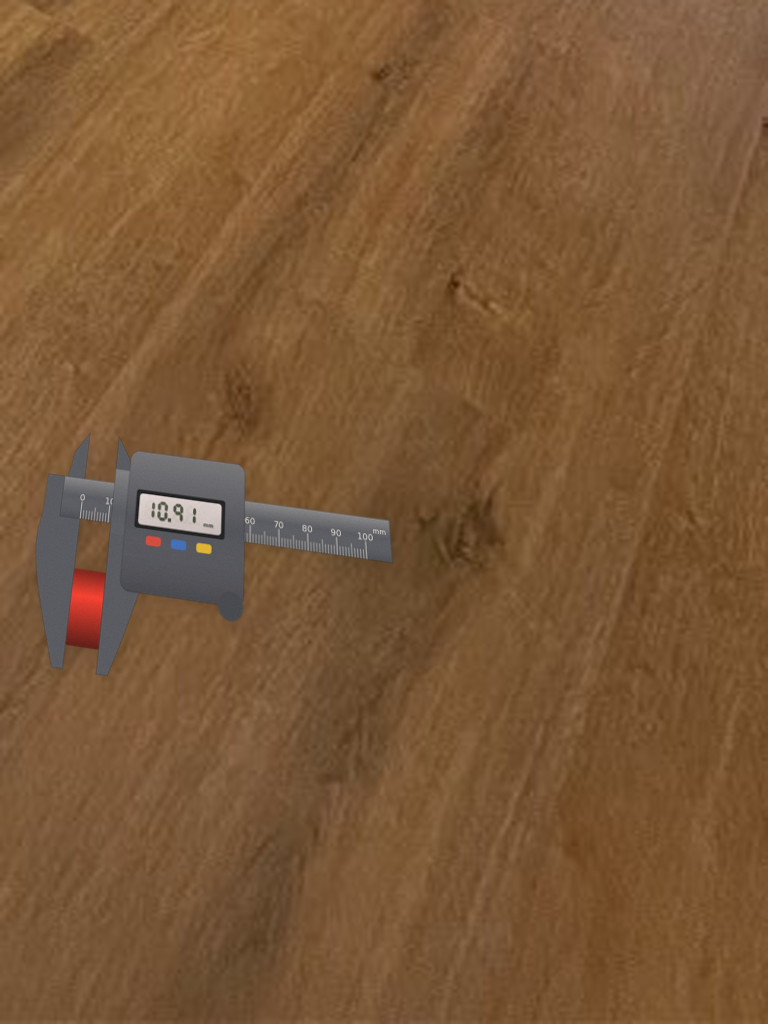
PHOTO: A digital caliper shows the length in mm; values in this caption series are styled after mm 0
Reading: mm 10.91
